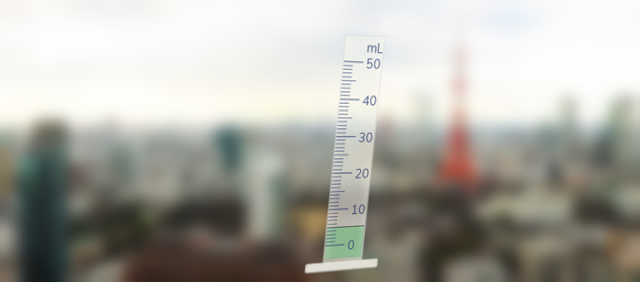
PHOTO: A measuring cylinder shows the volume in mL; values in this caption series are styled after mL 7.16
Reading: mL 5
